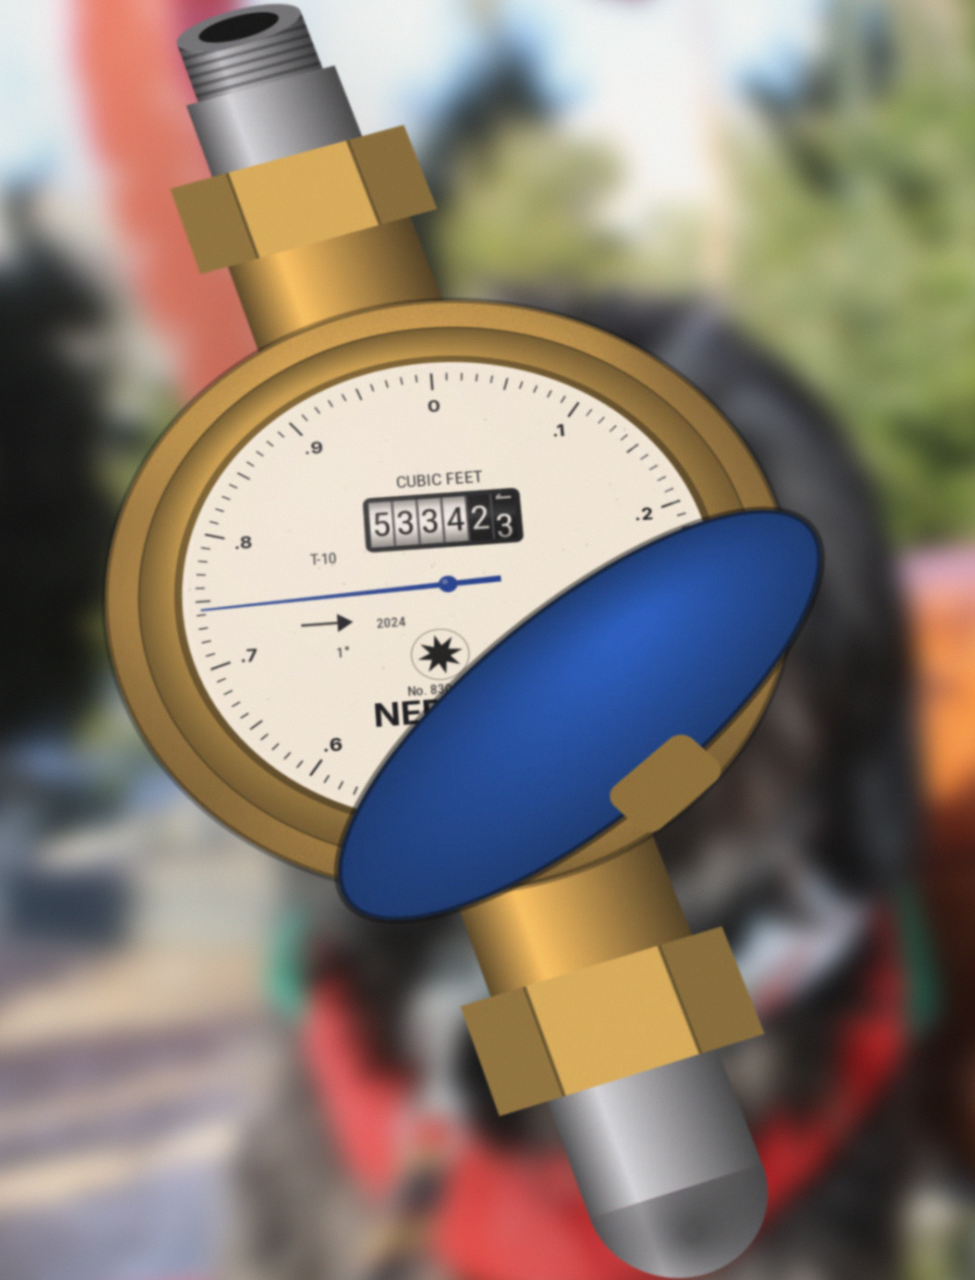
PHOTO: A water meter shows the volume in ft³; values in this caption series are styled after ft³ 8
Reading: ft³ 533422.74
